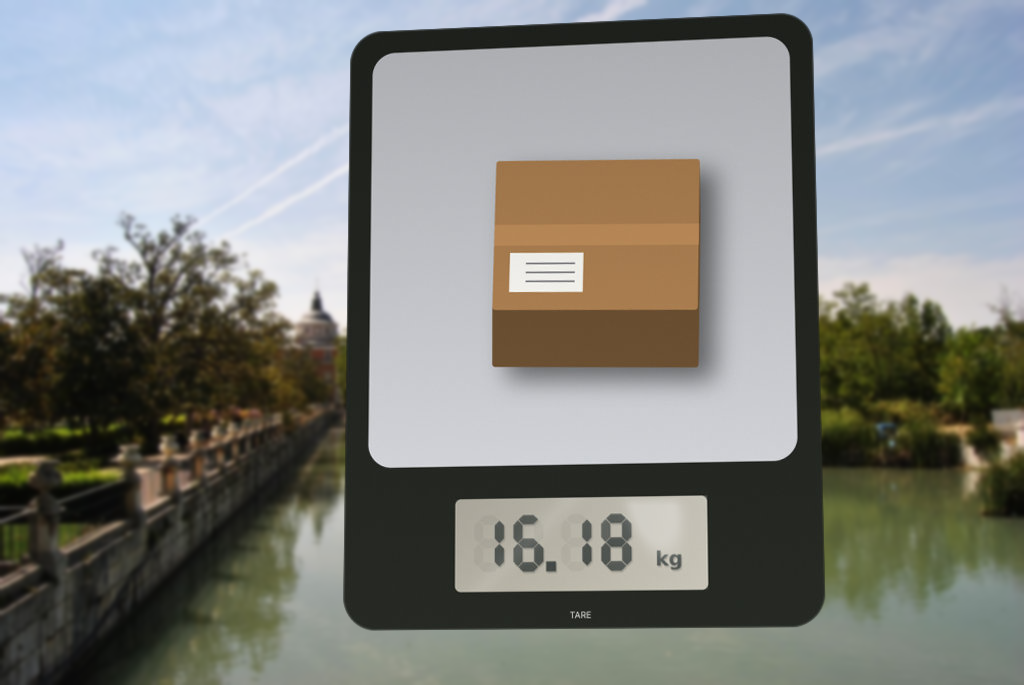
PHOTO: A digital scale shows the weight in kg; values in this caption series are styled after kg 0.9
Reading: kg 16.18
